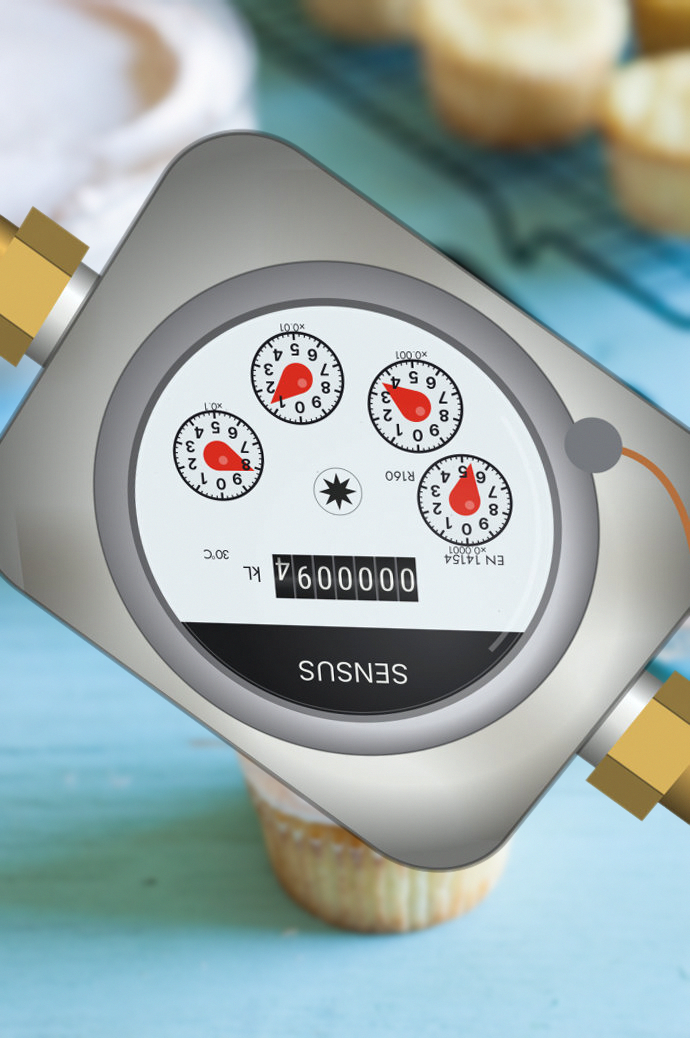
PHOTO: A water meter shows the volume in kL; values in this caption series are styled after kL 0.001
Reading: kL 93.8135
